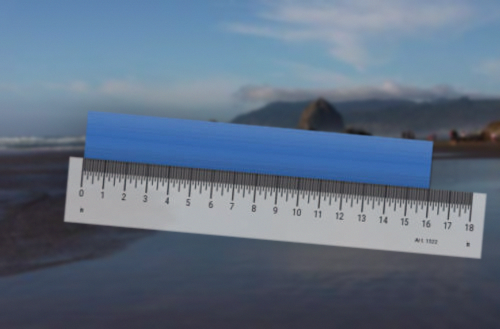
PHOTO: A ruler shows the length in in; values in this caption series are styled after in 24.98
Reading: in 16
